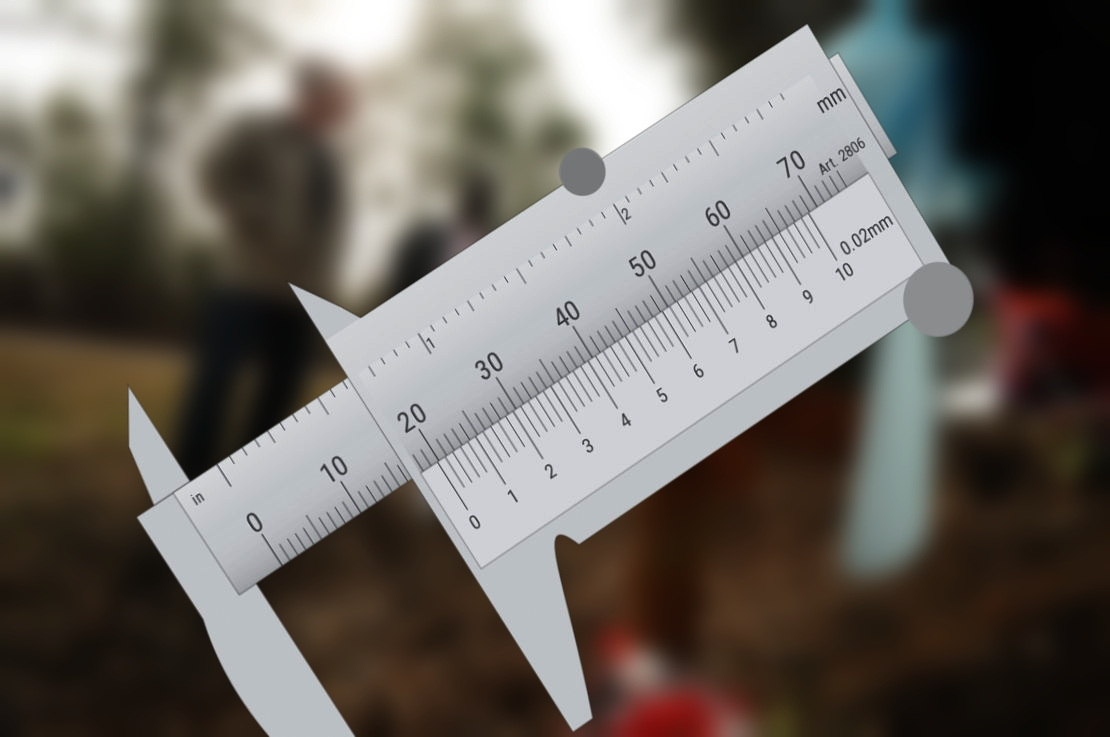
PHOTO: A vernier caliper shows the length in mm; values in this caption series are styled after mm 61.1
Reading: mm 19.8
